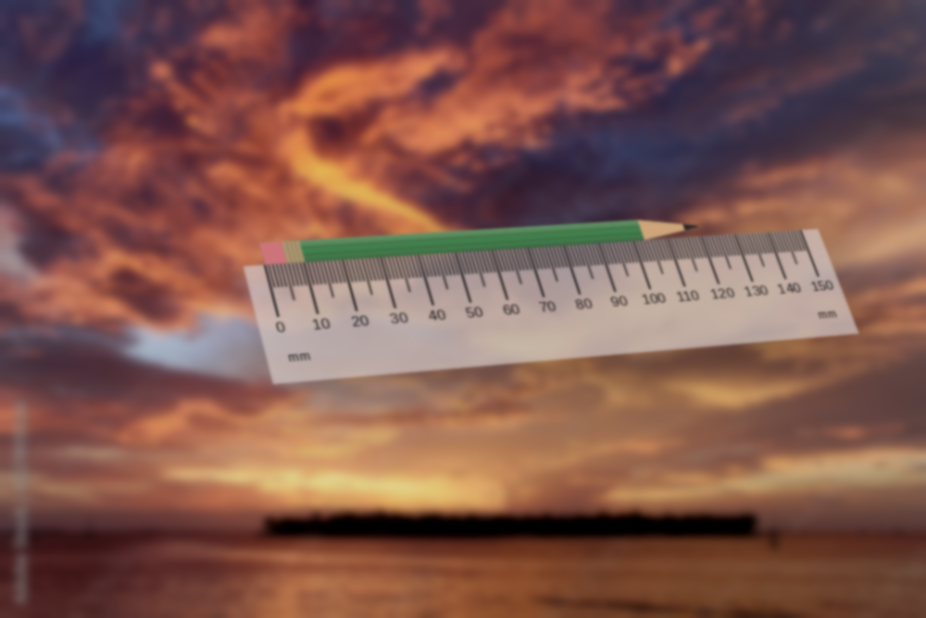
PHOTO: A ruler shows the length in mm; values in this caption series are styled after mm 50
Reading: mm 120
